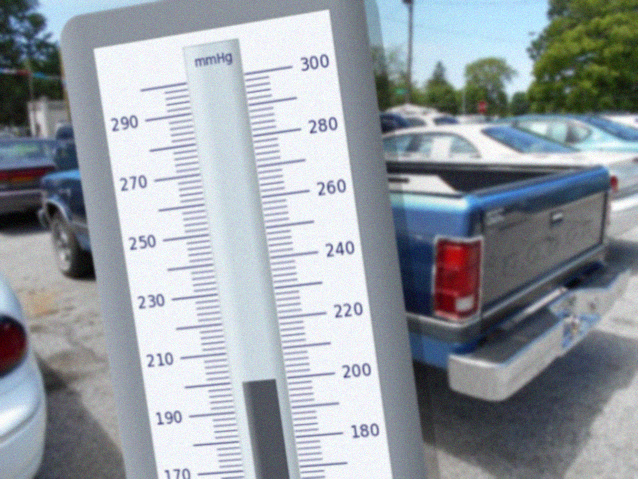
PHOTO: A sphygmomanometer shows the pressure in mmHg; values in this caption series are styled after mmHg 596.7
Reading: mmHg 200
